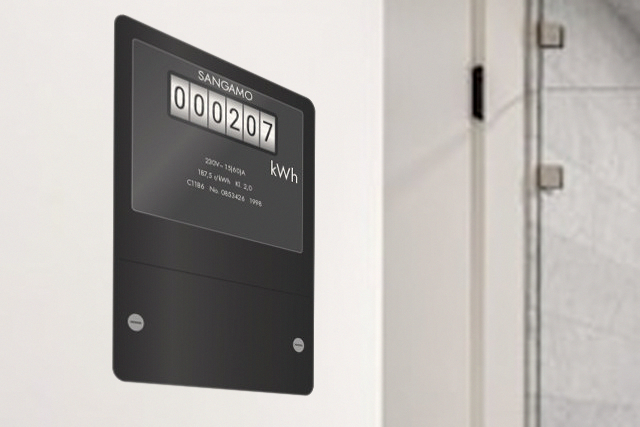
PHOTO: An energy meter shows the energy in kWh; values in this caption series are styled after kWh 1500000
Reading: kWh 207
